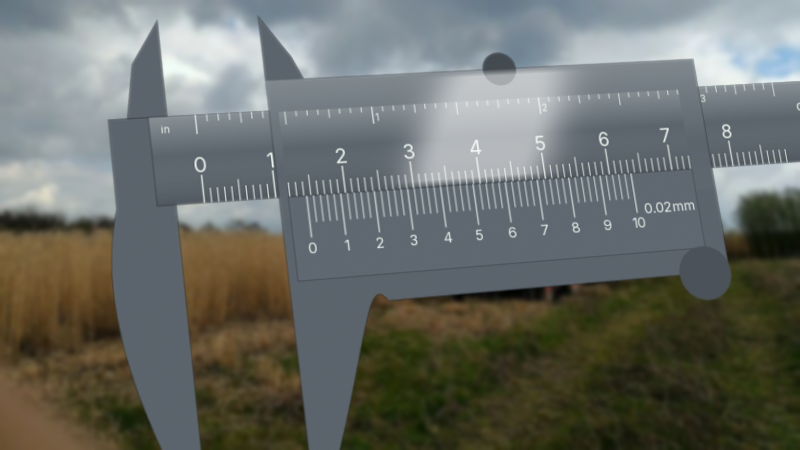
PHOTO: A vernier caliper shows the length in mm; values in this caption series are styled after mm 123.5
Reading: mm 14.4
